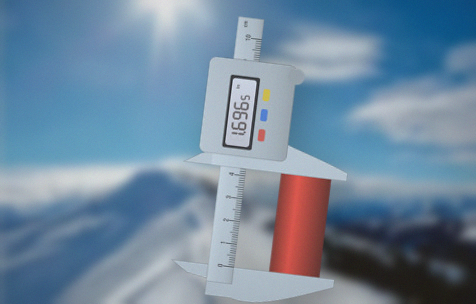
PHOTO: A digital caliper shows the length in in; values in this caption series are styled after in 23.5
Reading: in 1.6965
